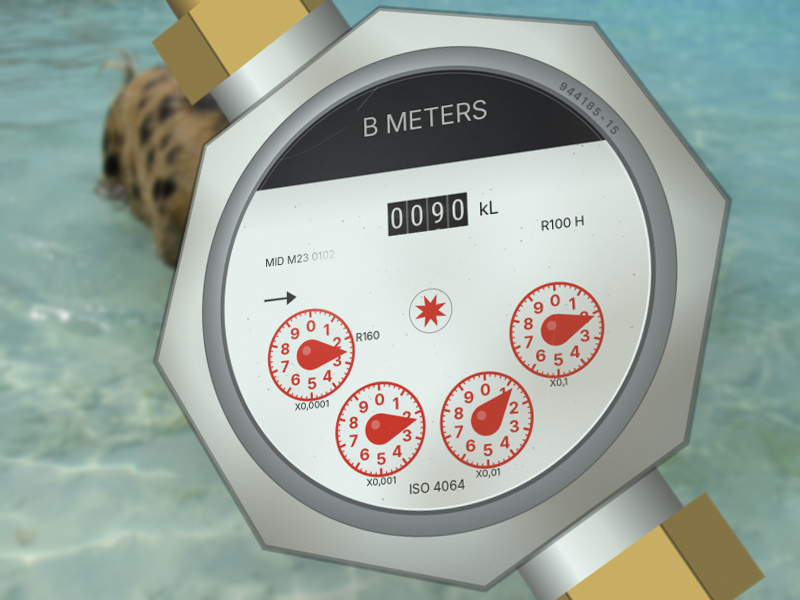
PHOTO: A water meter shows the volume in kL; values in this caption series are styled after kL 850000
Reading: kL 90.2122
